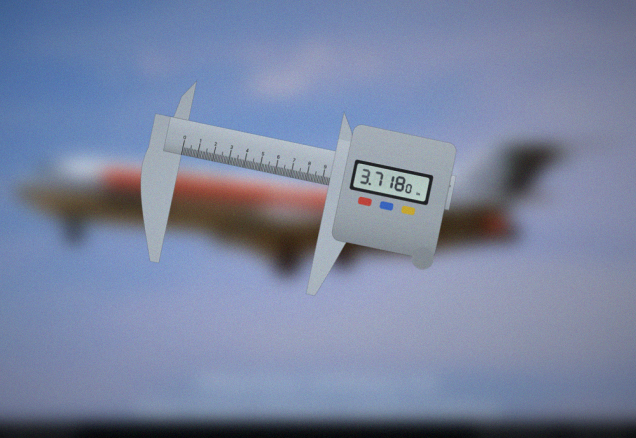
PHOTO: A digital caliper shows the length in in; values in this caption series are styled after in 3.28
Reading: in 3.7180
